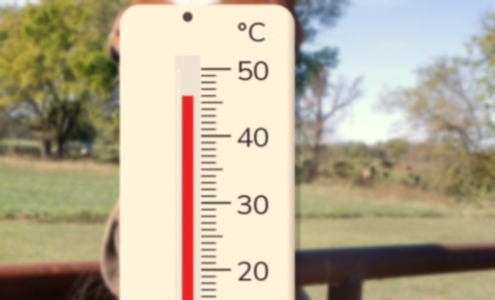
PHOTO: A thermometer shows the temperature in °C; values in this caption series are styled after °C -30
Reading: °C 46
